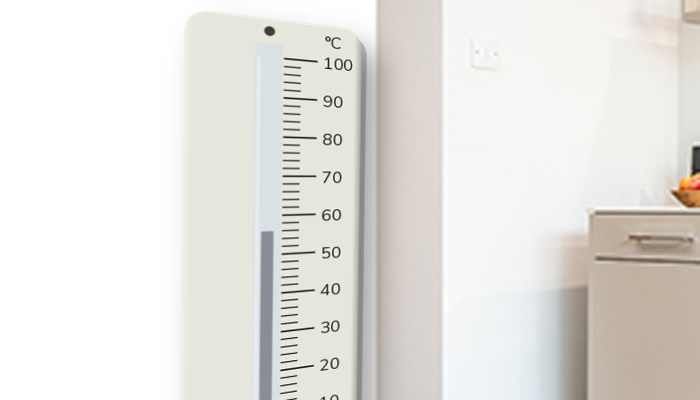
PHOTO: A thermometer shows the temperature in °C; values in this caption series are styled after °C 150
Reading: °C 56
